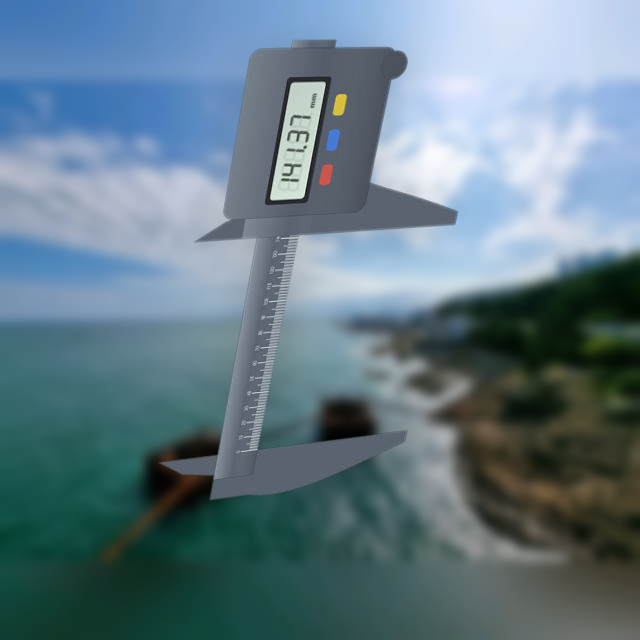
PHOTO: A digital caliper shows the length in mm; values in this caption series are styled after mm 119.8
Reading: mm 141.37
